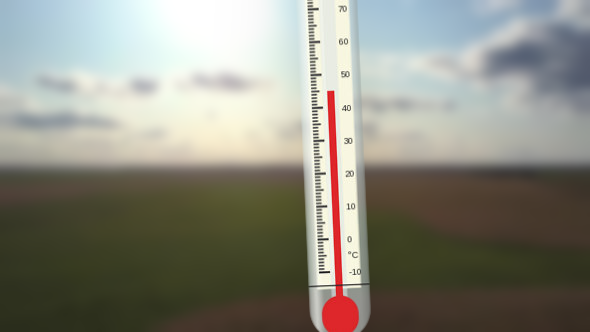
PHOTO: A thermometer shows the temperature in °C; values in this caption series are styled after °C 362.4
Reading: °C 45
